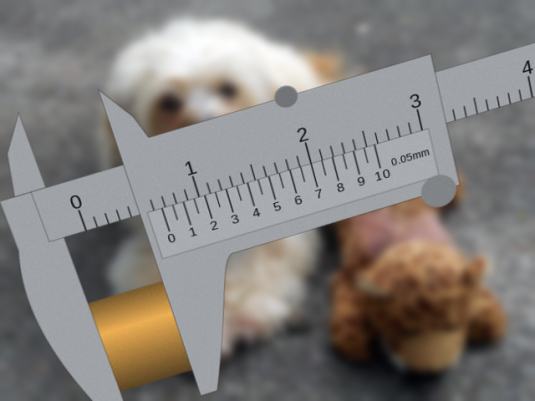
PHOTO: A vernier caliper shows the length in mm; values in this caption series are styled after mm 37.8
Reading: mm 6.7
